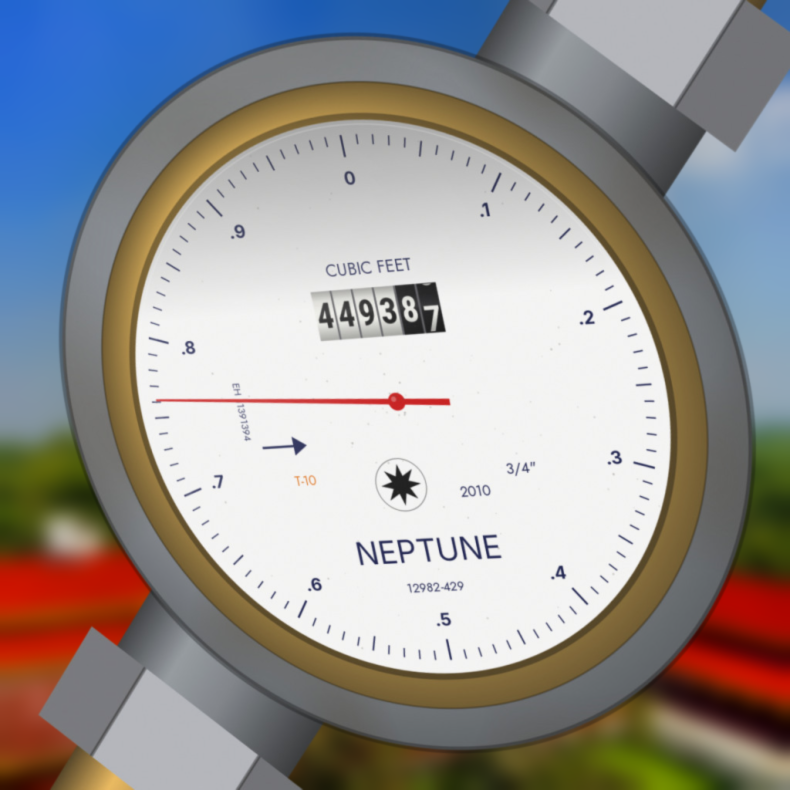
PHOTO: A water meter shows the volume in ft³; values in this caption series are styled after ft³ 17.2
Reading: ft³ 449386.76
